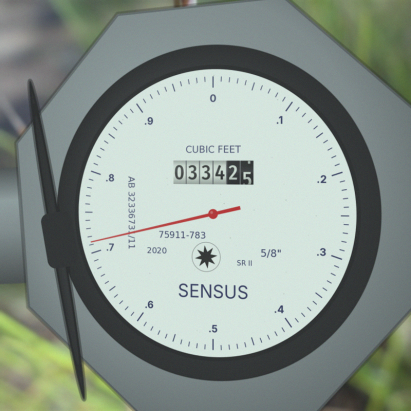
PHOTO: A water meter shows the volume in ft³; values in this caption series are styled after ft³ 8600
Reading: ft³ 33424.71
